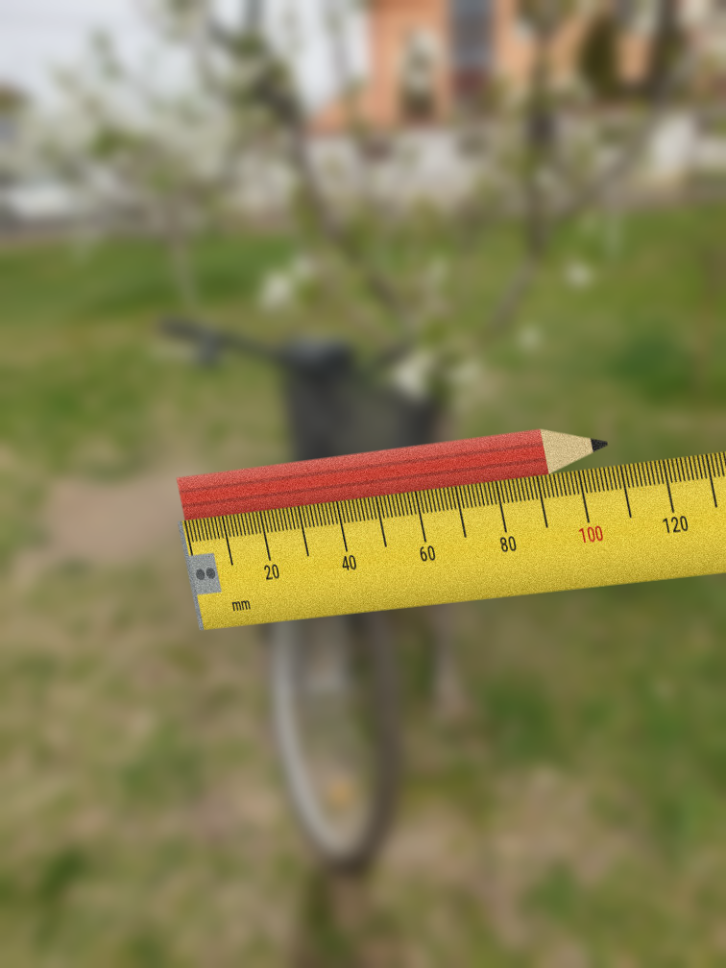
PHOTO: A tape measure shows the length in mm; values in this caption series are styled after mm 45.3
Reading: mm 108
